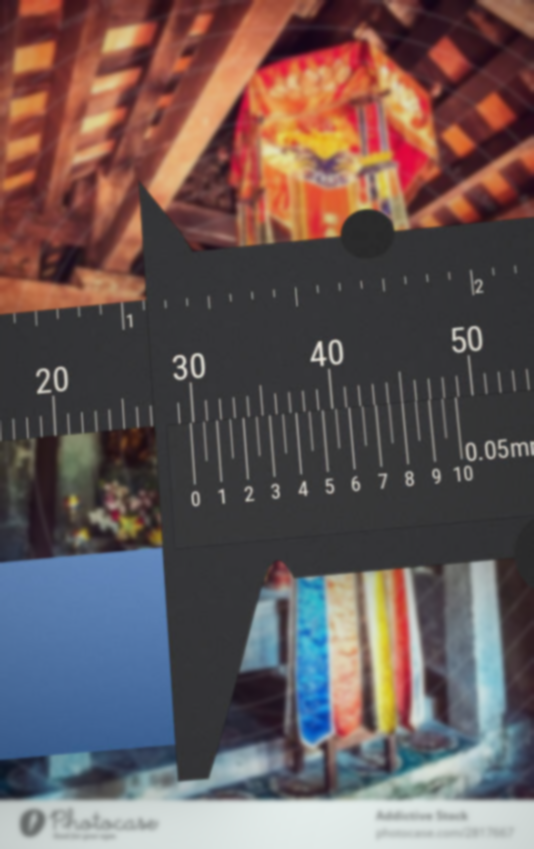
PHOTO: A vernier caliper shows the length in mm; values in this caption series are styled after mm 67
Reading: mm 29.8
